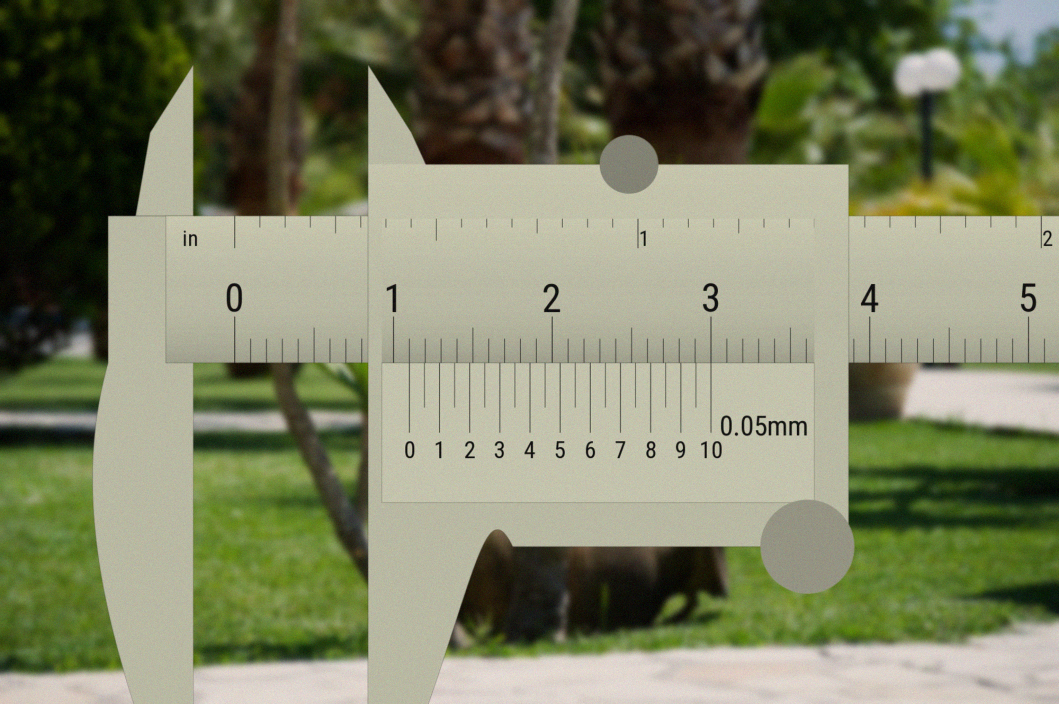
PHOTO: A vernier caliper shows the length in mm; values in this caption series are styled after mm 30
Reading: mm 11.0
